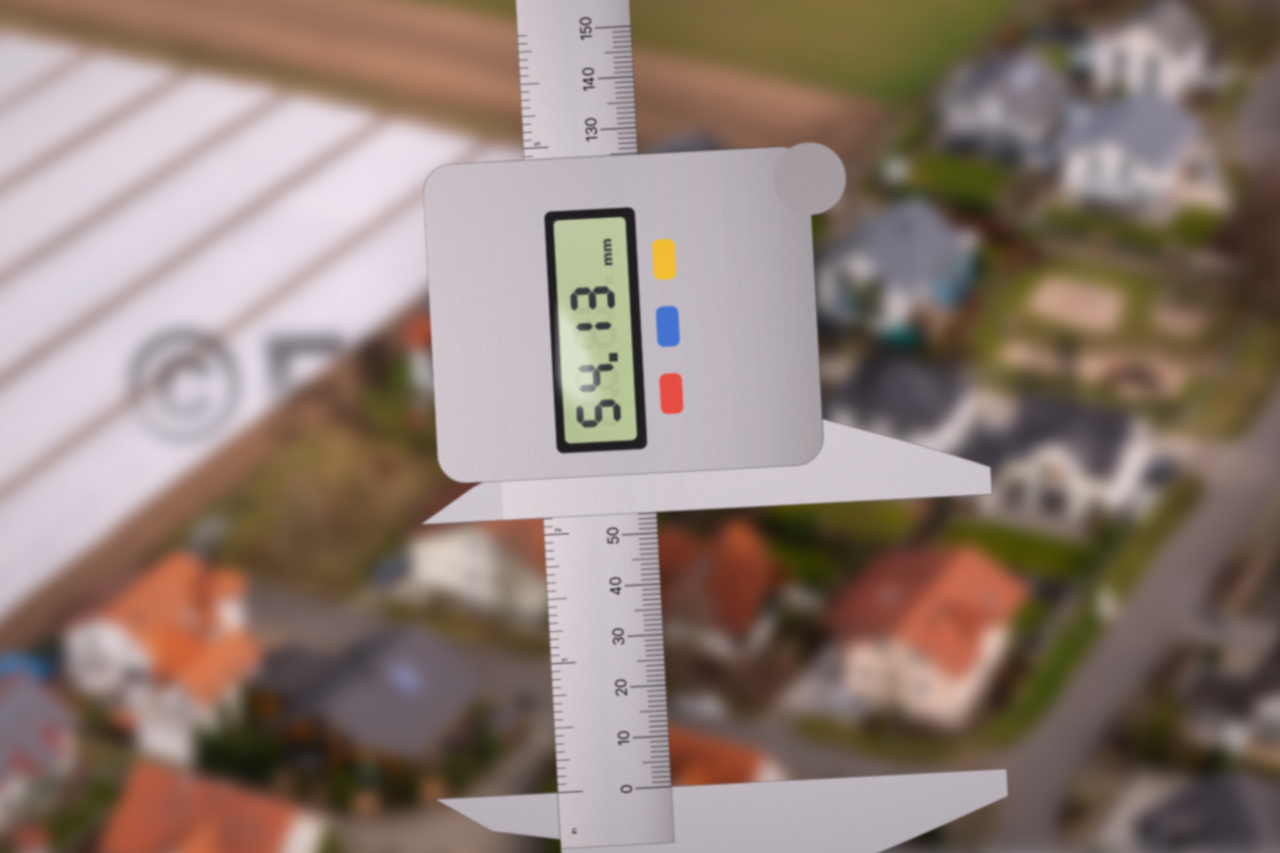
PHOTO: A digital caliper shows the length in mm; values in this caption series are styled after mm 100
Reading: mm 54.13
